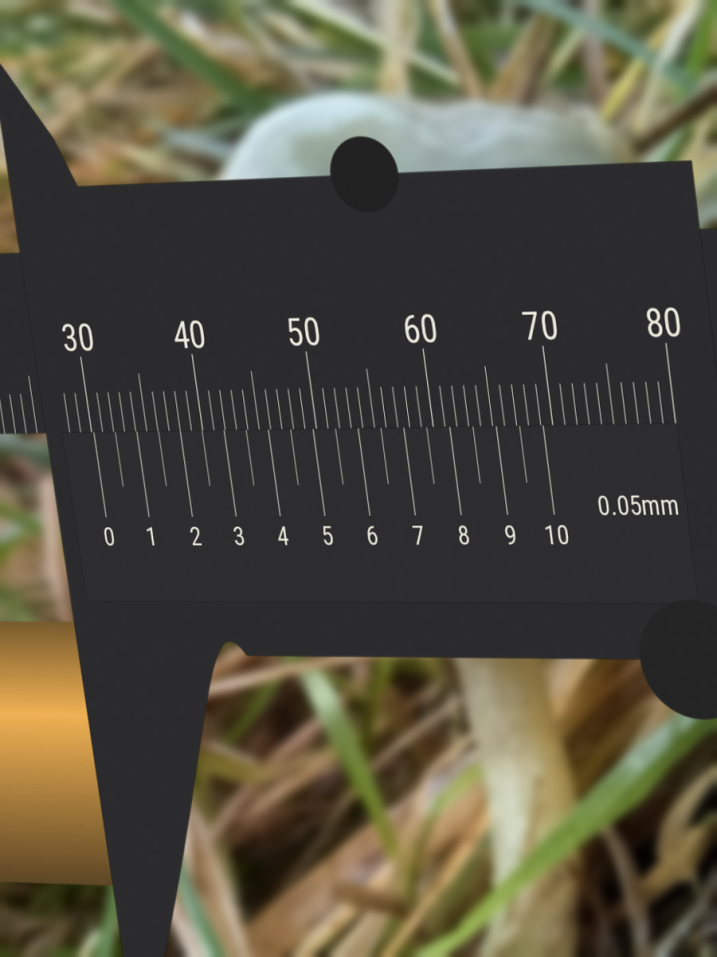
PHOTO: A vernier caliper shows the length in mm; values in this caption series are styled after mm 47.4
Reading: mm 30.2
